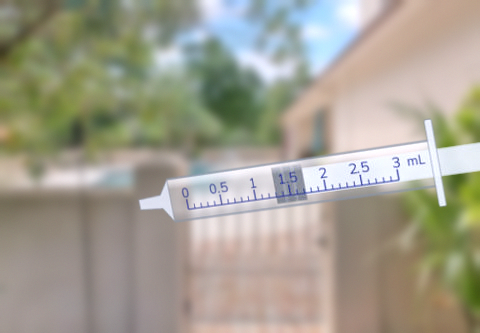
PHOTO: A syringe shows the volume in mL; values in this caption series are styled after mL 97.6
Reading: mL 1.3
